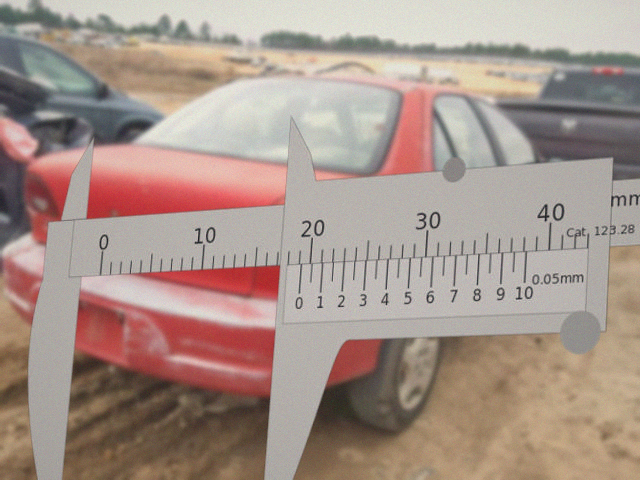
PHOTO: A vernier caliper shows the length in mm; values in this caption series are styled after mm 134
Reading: mm 19.2
